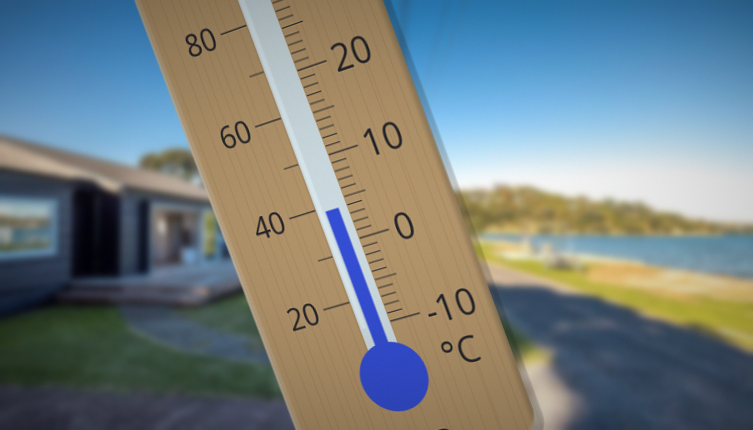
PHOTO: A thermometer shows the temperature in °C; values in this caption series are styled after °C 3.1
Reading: °C 4
